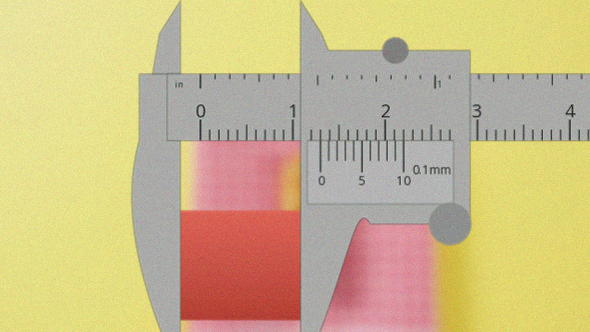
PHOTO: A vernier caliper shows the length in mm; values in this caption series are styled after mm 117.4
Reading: mm 13.0
